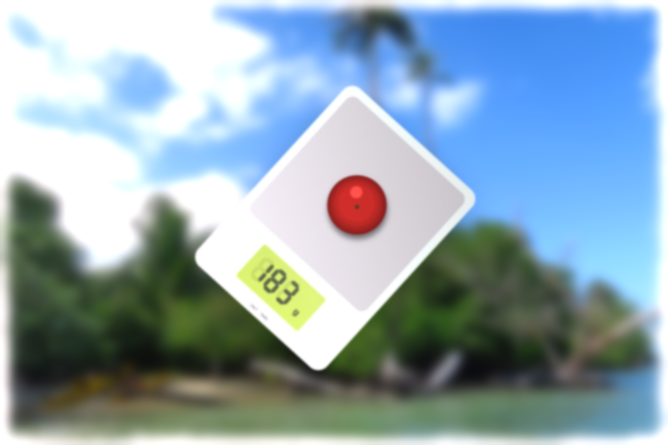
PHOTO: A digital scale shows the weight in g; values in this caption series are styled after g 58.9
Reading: g 183
